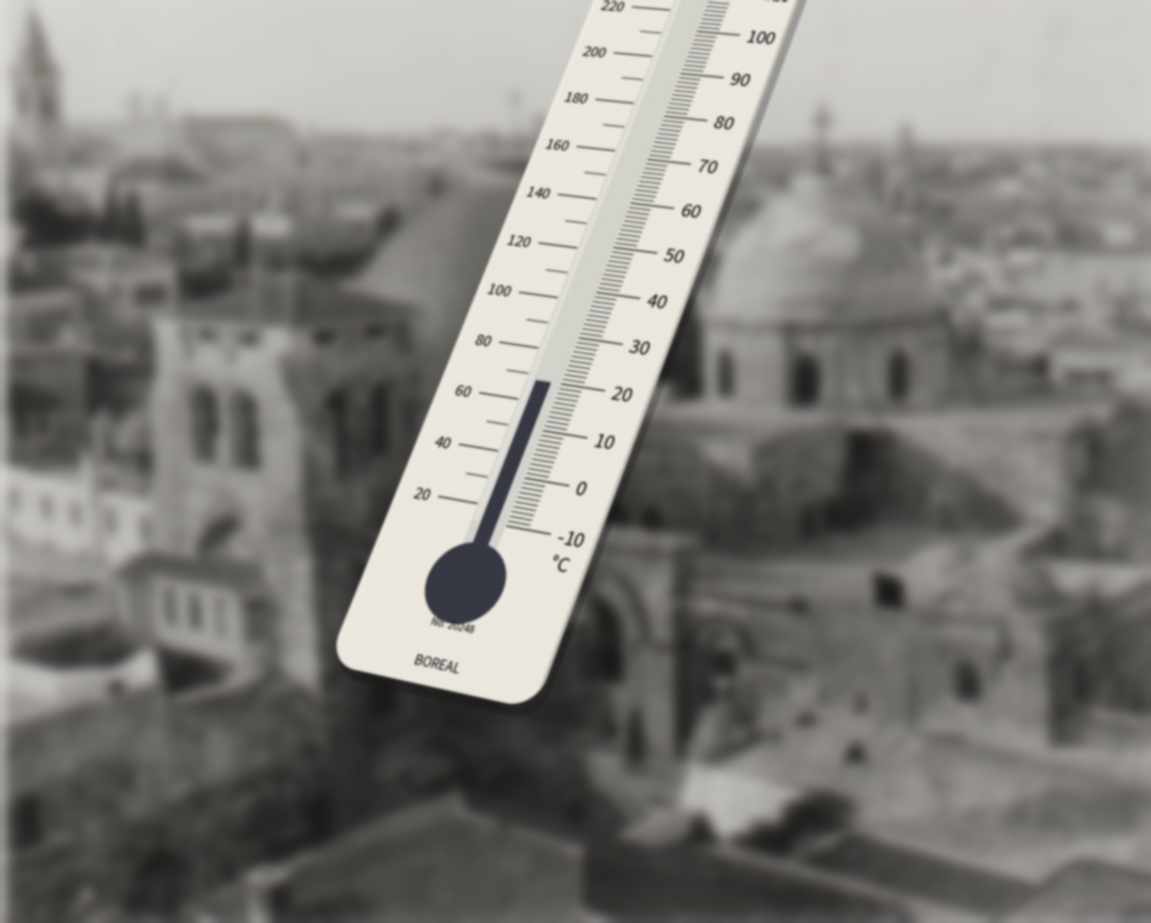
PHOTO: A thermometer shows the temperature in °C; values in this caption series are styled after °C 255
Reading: °C 20
